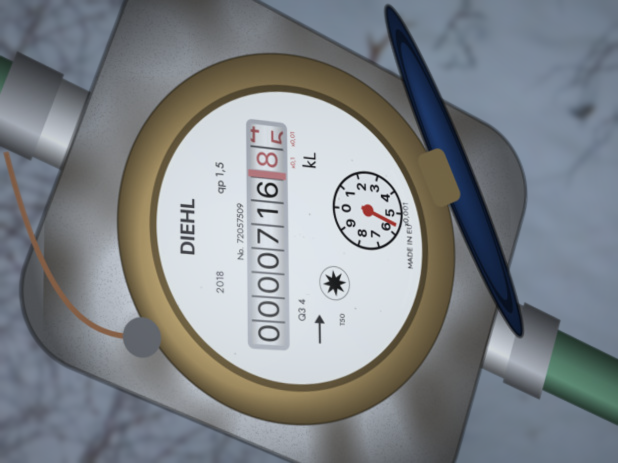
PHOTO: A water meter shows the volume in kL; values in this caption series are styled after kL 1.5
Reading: kL 716.845
